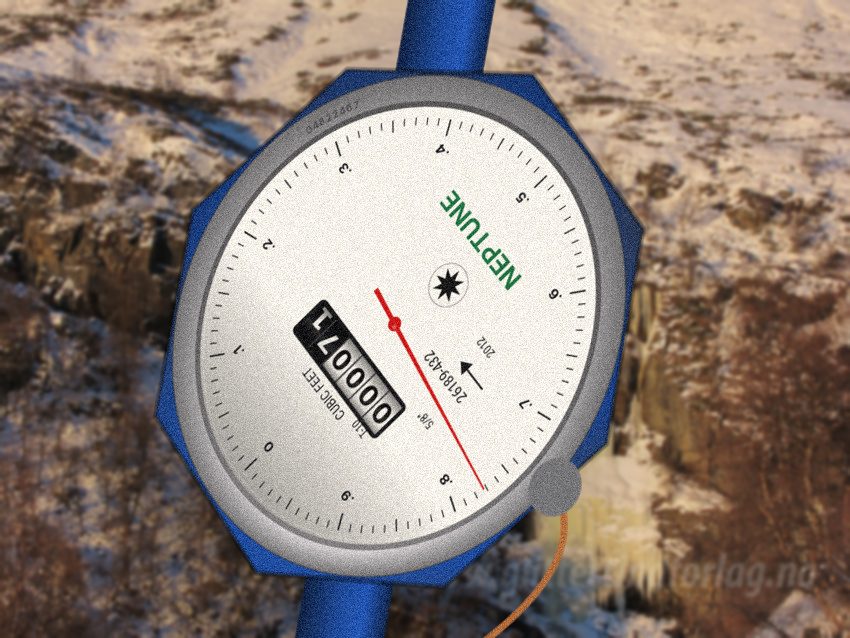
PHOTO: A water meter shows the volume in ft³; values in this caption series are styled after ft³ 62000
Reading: ft³ 70.77
